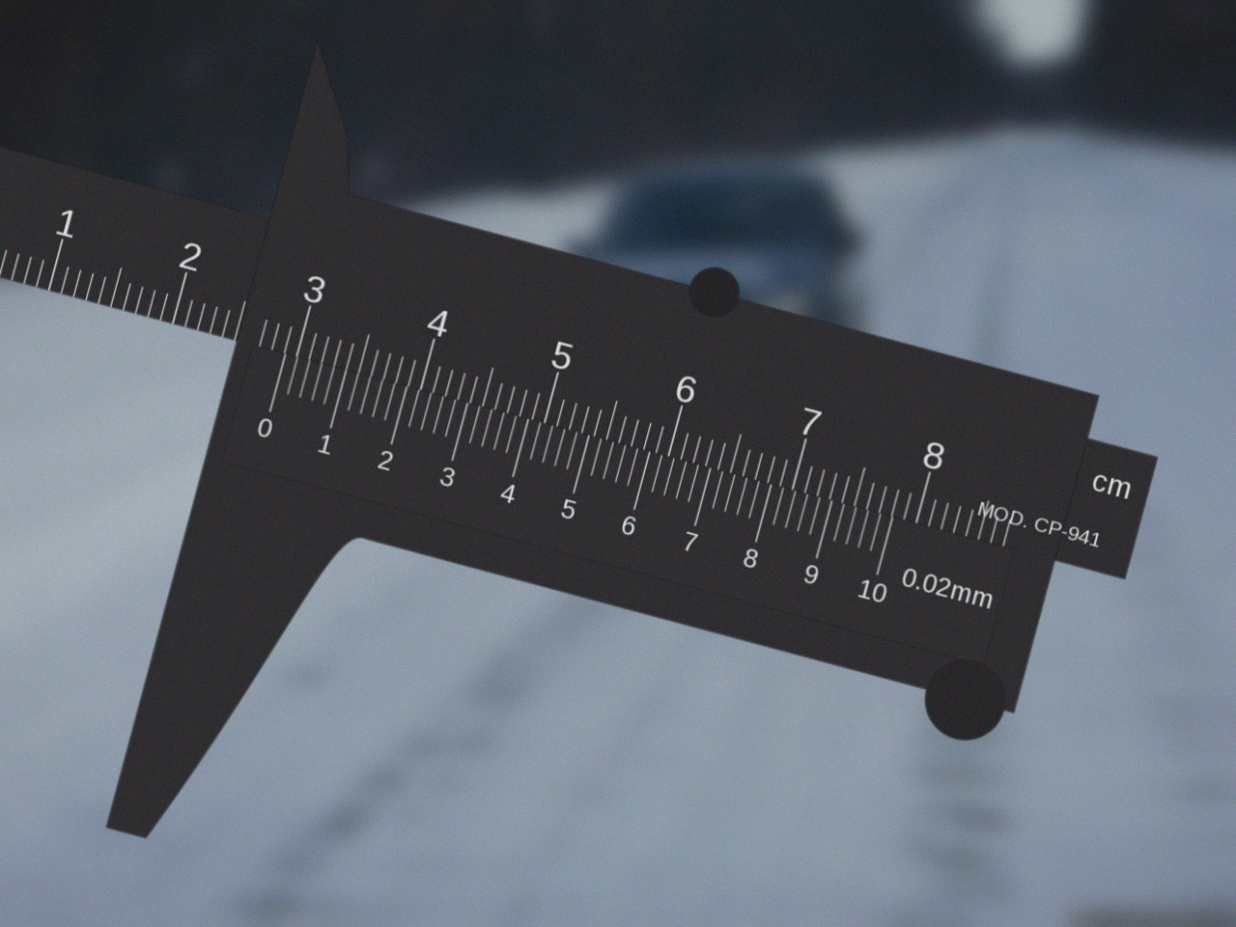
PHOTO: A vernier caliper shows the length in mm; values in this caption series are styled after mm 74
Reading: mm 29.1
